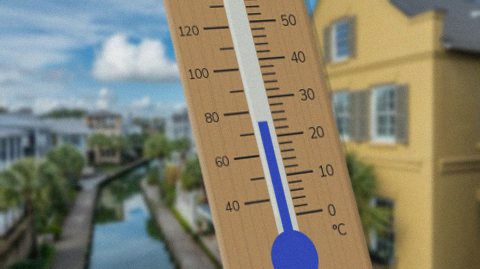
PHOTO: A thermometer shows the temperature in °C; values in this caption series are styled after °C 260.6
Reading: °C 24
